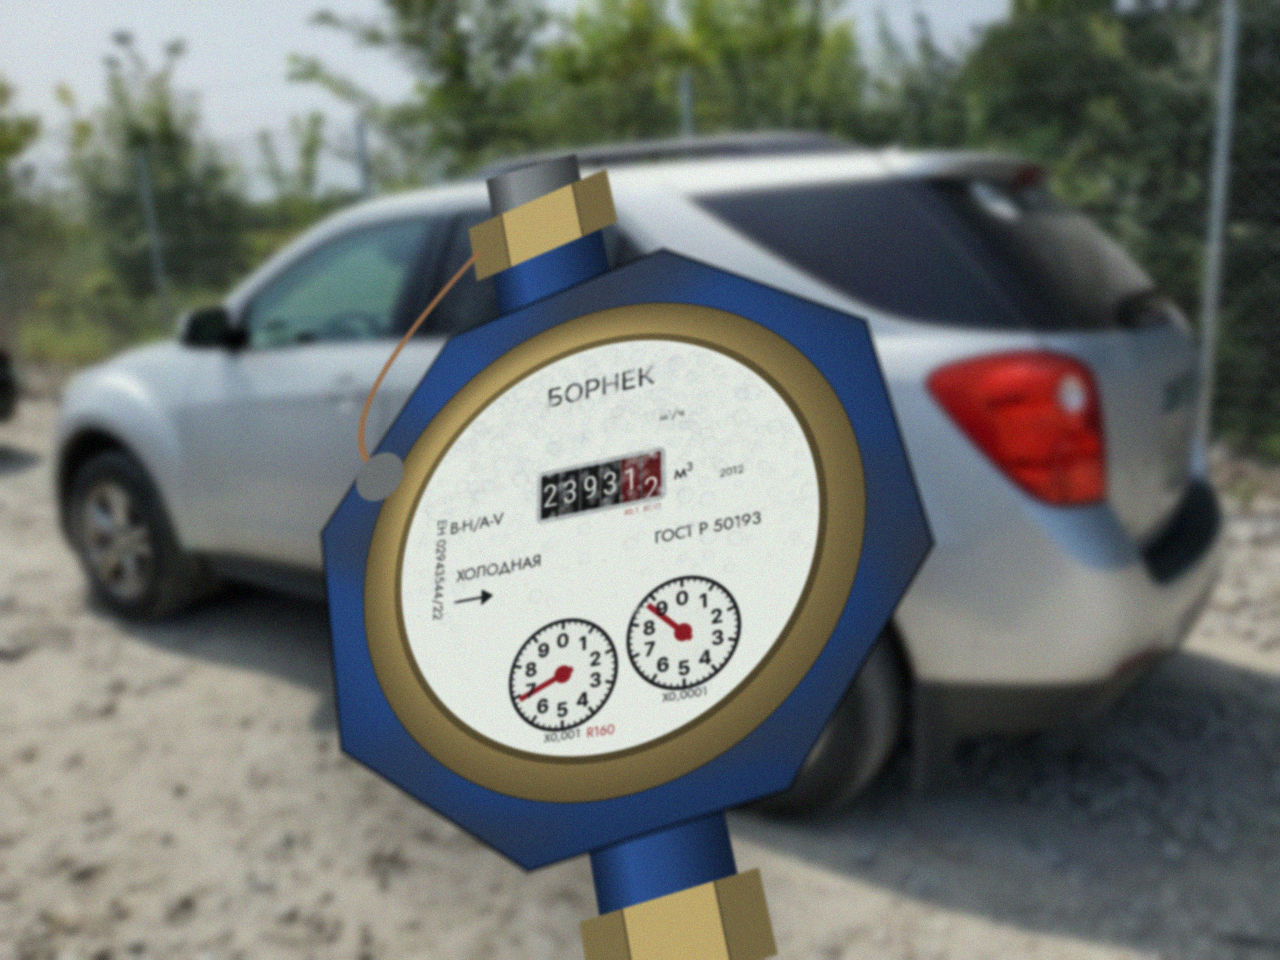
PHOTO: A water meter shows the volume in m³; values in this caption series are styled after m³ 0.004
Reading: m³ 2393.1168
